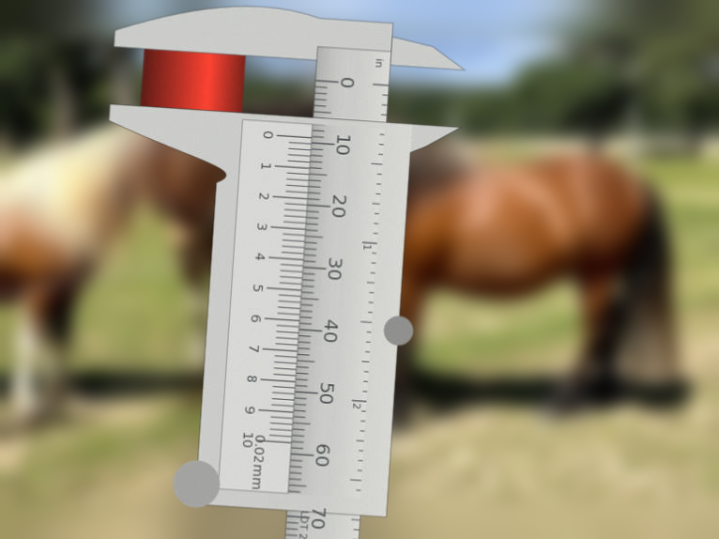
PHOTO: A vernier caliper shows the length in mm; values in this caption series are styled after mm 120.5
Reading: mm 9.2
